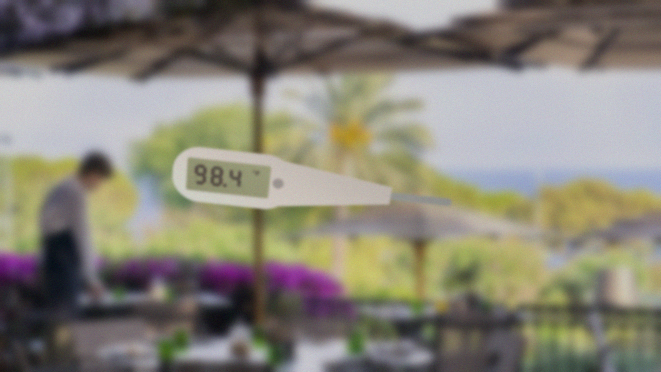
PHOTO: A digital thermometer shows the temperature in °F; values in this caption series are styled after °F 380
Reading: °F 98.4
